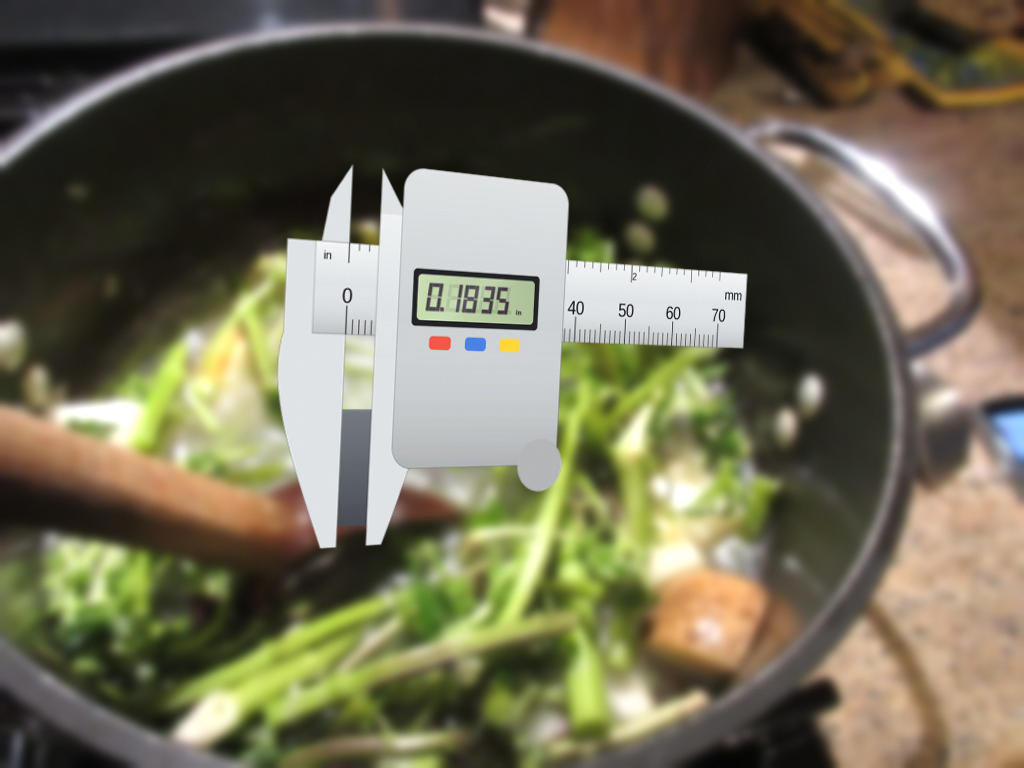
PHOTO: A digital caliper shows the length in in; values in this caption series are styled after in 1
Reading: in 0.1835
